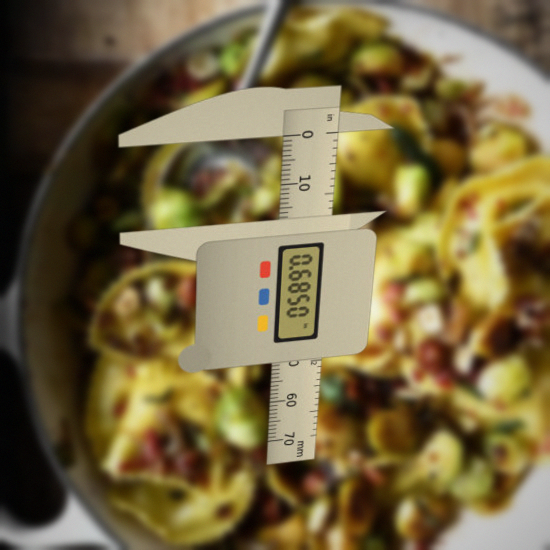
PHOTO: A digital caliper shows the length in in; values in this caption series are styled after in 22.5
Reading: in 0.6850
